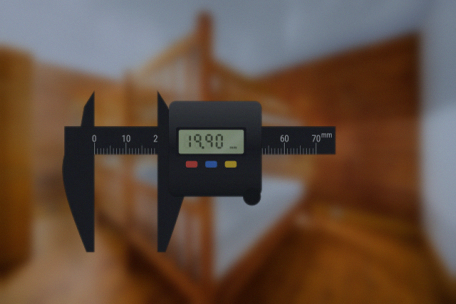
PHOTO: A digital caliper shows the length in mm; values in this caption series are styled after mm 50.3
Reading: mm 19.90
